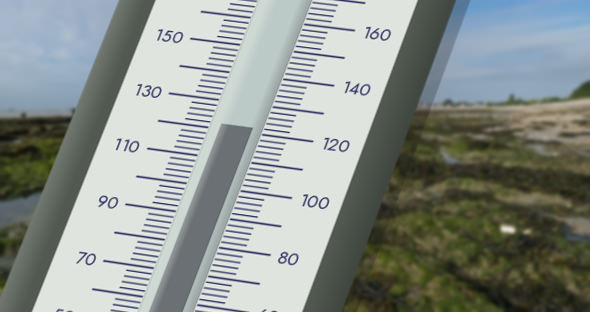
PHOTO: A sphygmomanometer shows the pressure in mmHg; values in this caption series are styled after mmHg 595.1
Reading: mmHg 122
